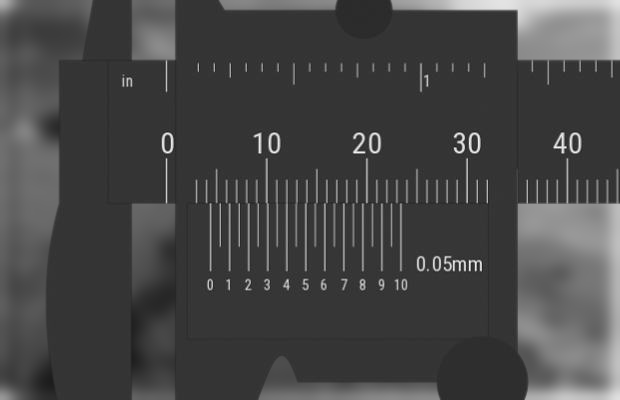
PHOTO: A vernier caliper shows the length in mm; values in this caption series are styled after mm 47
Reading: mm 4.4
